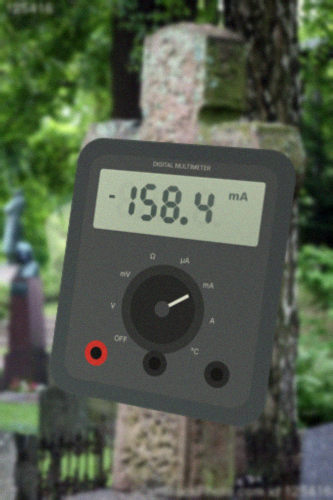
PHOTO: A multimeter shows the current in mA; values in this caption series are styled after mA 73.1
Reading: mA -158.4
